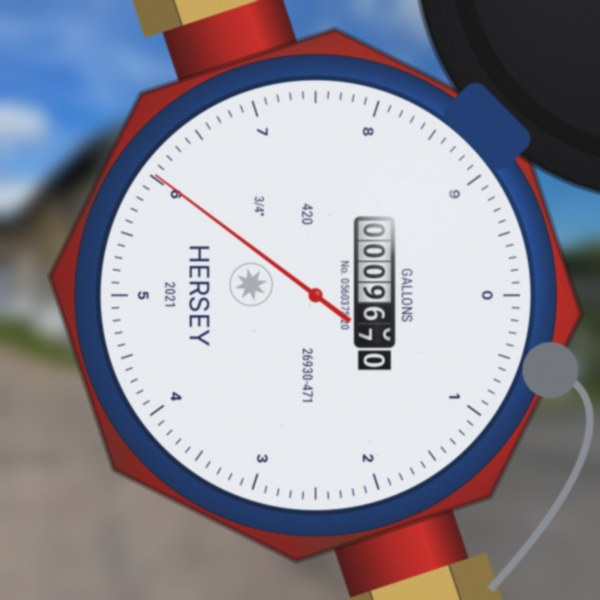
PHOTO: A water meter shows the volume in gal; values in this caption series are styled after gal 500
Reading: gal 9666.0
